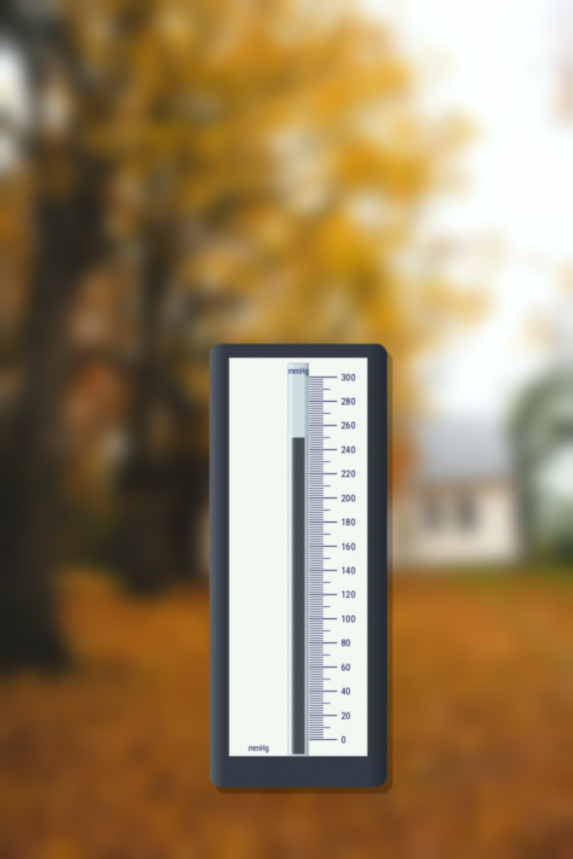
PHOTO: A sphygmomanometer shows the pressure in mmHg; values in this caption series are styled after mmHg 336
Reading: mmHg 250
